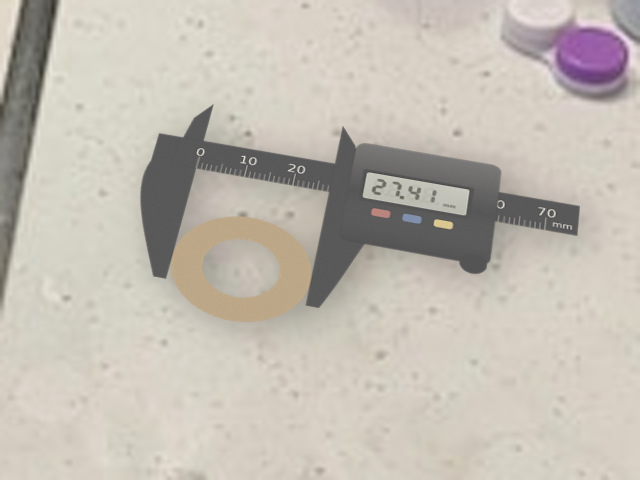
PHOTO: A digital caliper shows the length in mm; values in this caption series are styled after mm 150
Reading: mm 27.41
